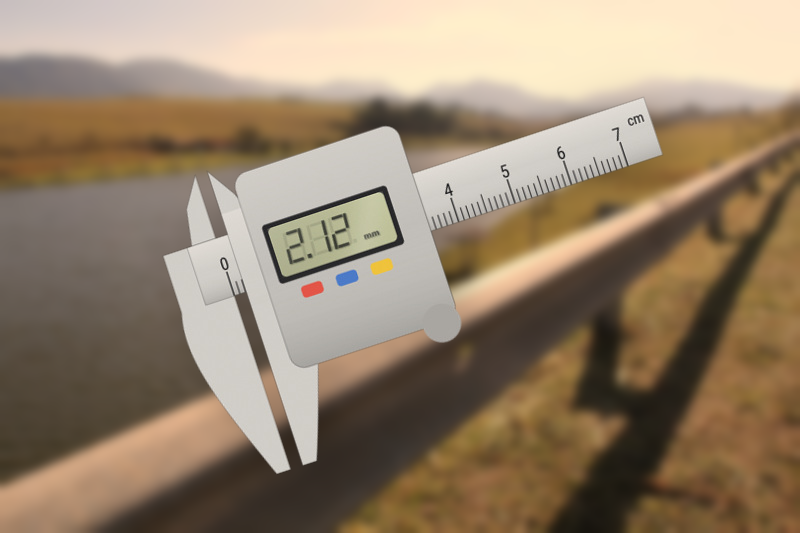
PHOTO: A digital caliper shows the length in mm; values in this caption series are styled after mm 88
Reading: mm 2.12
